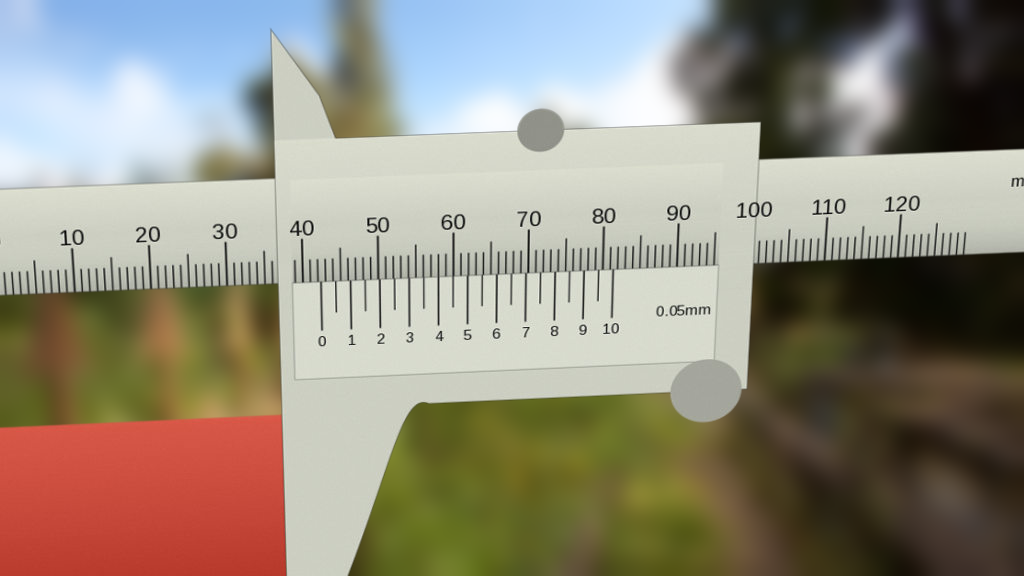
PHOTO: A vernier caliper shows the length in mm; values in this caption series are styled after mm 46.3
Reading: mm 42.4
